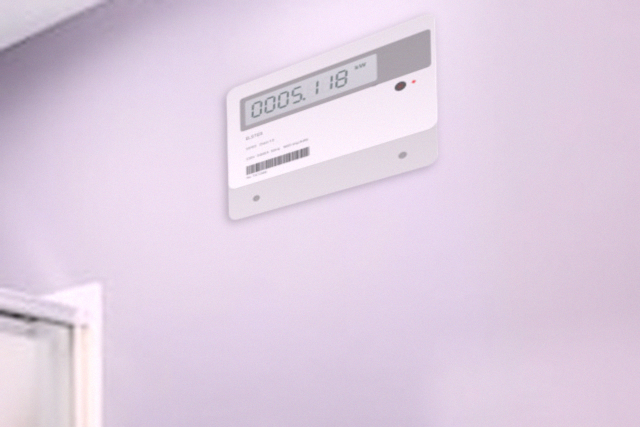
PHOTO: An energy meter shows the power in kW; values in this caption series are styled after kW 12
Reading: kW 5.118
